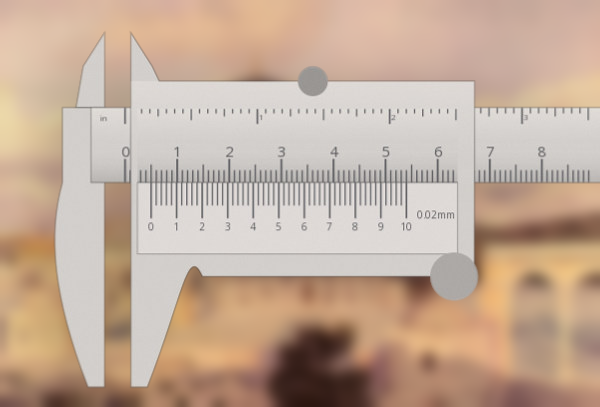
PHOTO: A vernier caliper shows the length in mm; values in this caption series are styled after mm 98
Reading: mm 5.0
